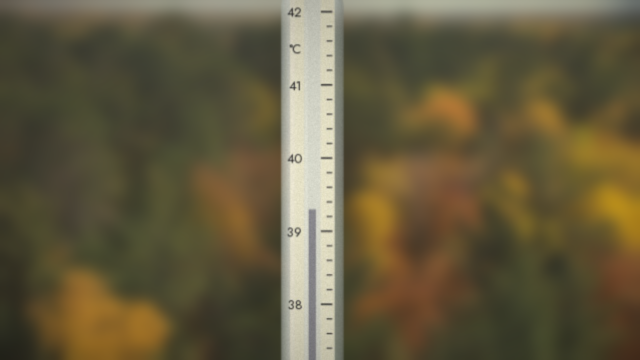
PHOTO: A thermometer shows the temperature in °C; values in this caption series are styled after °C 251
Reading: °C 39.3
